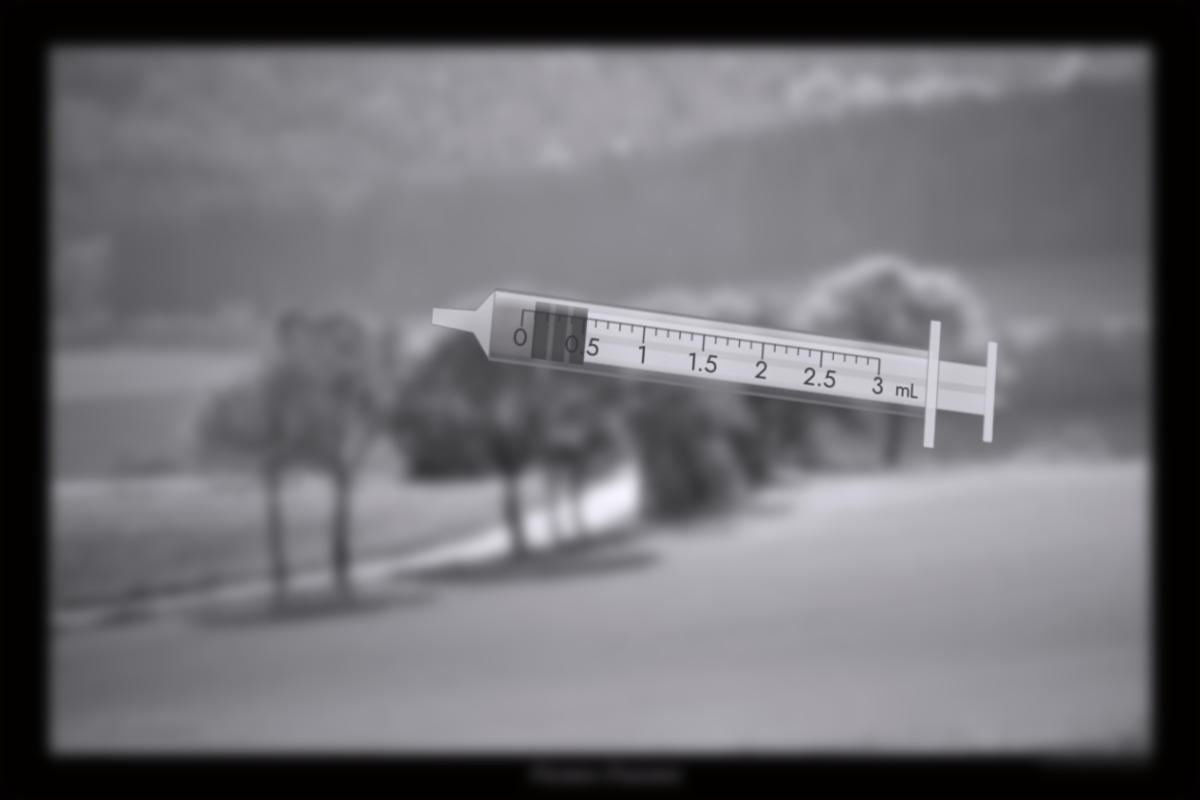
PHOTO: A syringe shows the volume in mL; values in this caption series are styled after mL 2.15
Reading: mL 0.1
